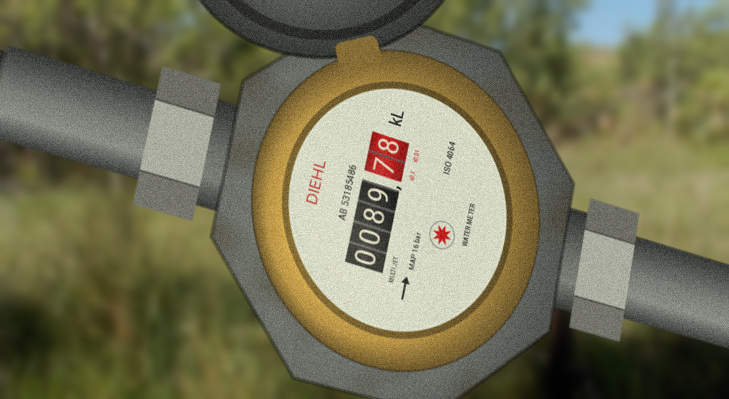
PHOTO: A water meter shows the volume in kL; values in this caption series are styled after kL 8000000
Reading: kL 89.78
